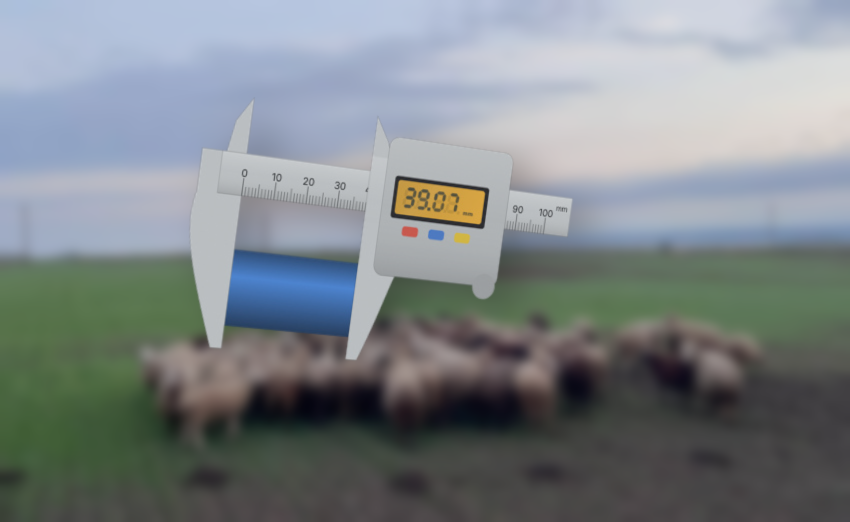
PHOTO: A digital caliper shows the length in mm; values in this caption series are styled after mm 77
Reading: mm 39.07
